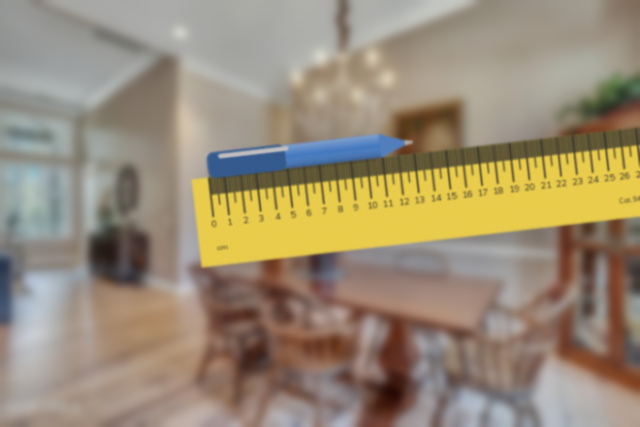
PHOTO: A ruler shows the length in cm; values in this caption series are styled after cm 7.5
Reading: cm 13
